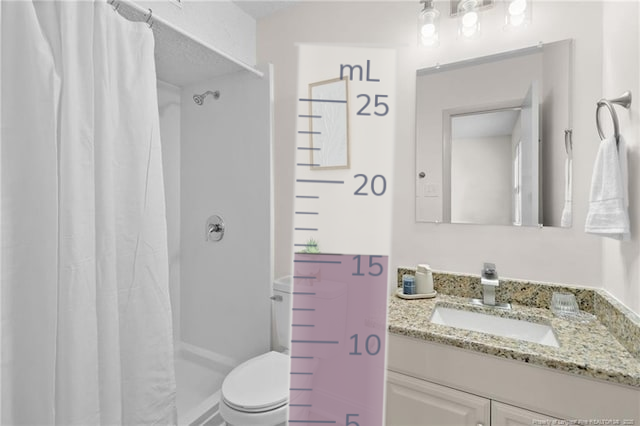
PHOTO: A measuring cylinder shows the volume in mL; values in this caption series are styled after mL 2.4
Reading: mL 15.5
